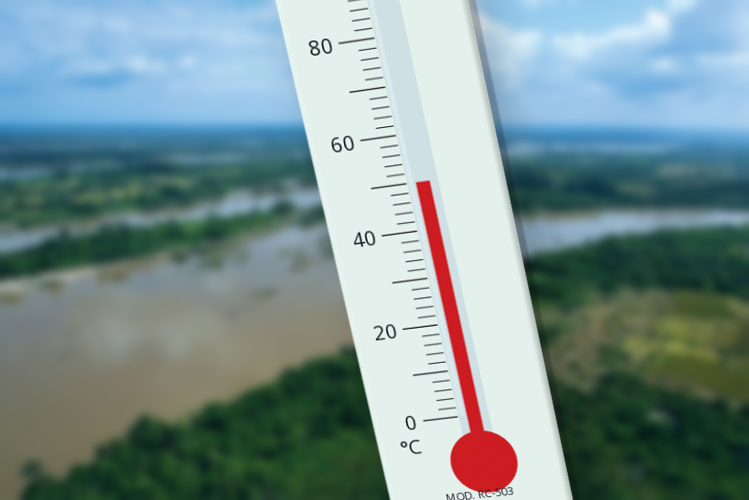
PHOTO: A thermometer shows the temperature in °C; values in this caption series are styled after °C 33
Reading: °C 50
